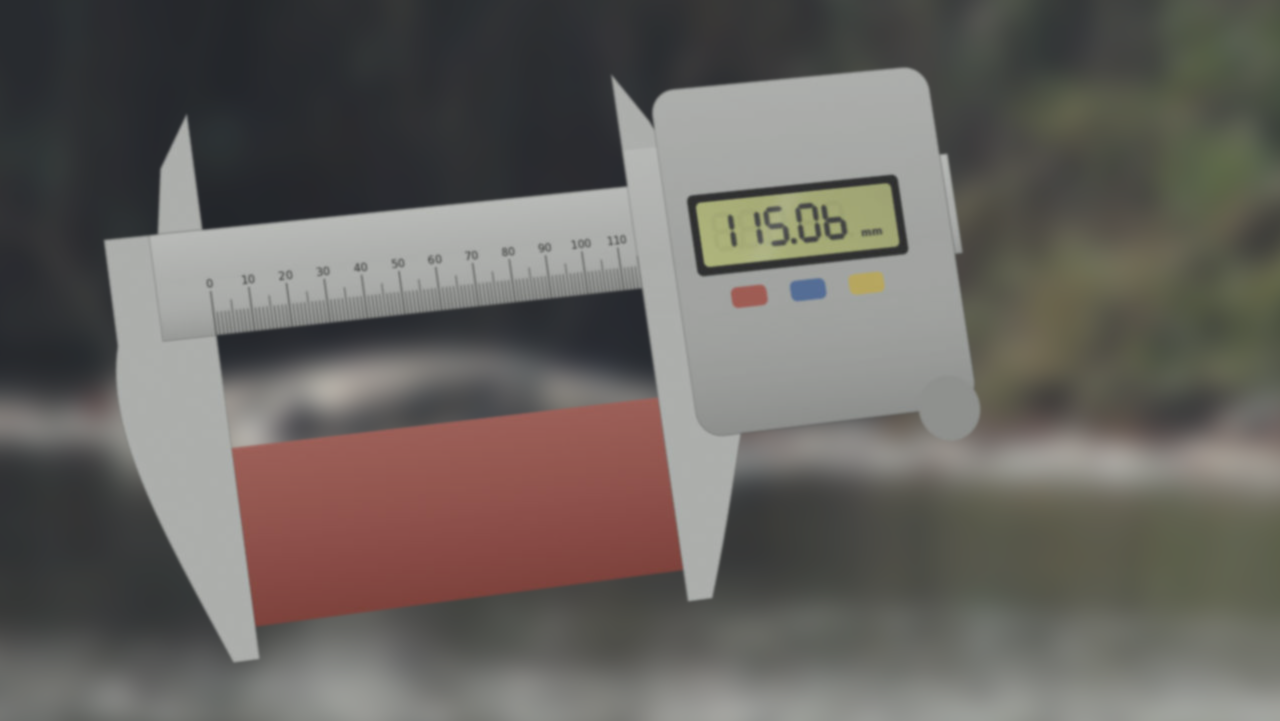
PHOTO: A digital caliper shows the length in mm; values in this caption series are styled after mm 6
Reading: mm 115.06
